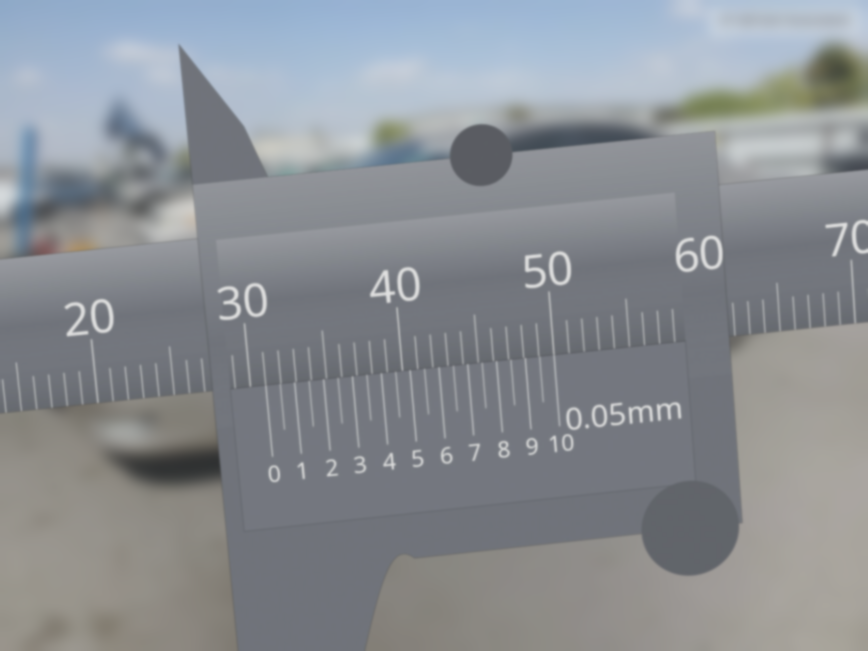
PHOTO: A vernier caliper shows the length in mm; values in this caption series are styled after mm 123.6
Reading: mm 31.0
